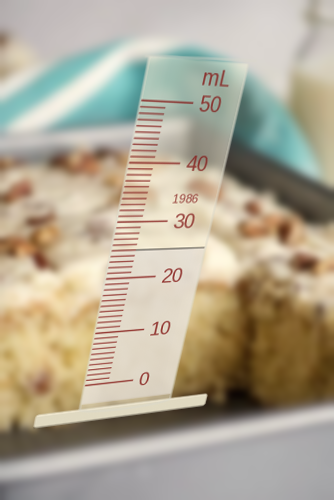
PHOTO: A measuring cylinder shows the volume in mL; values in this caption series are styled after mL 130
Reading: mL 25
